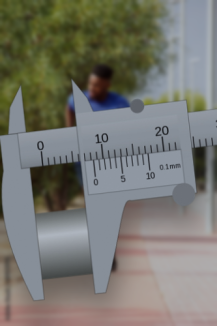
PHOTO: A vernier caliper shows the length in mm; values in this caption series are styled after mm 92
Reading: mm 8.4
